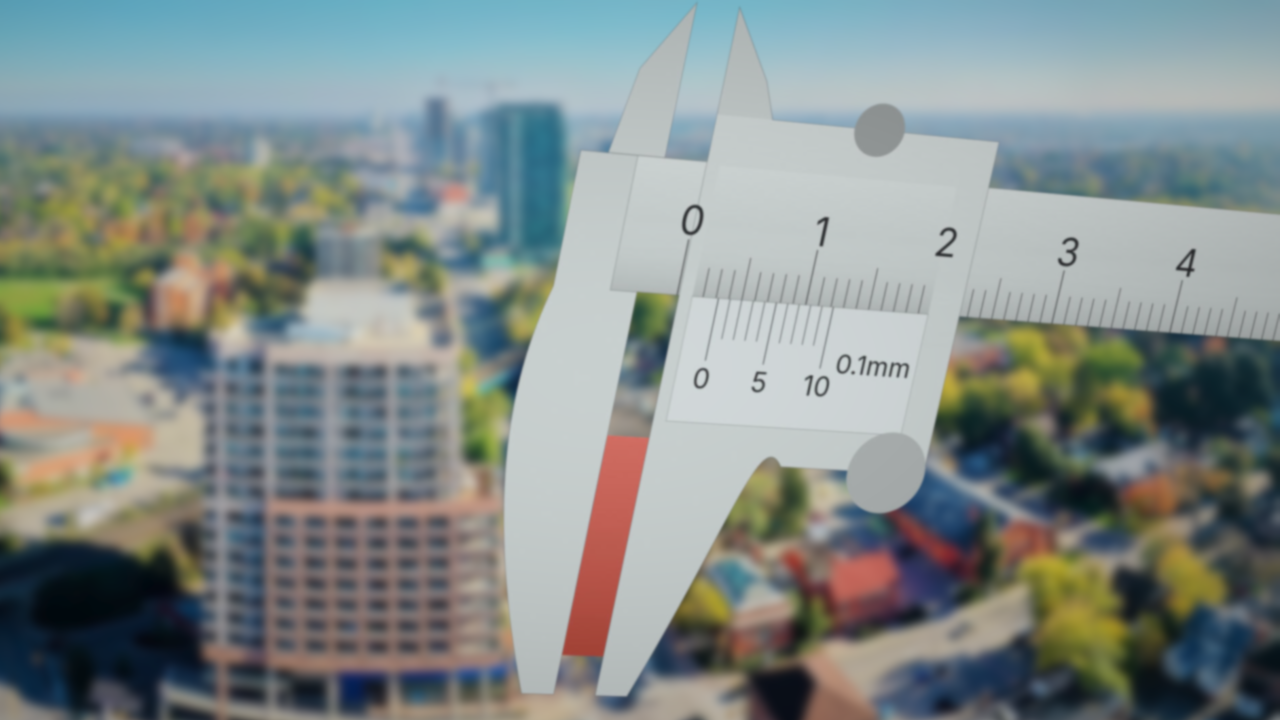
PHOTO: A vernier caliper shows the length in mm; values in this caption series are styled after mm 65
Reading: mm 3.2
